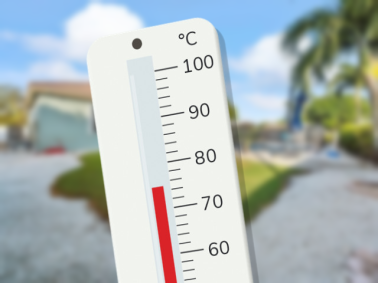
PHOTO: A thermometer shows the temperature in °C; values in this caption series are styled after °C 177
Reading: °C 75
